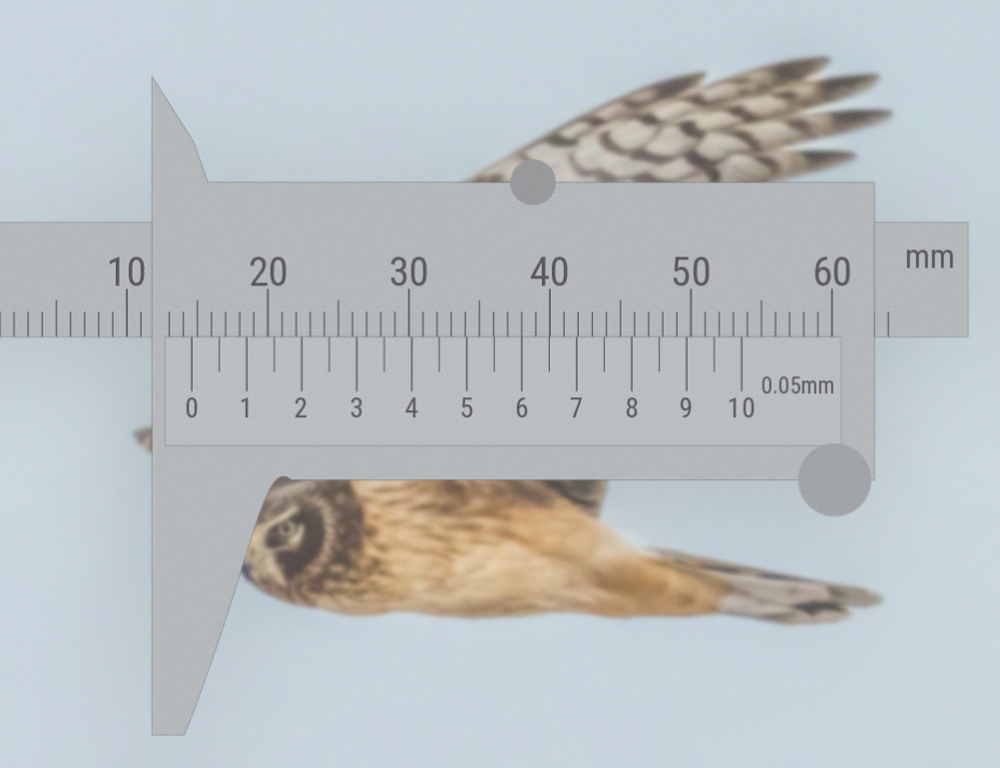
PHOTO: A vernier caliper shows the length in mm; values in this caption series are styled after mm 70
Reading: mm 14.6
